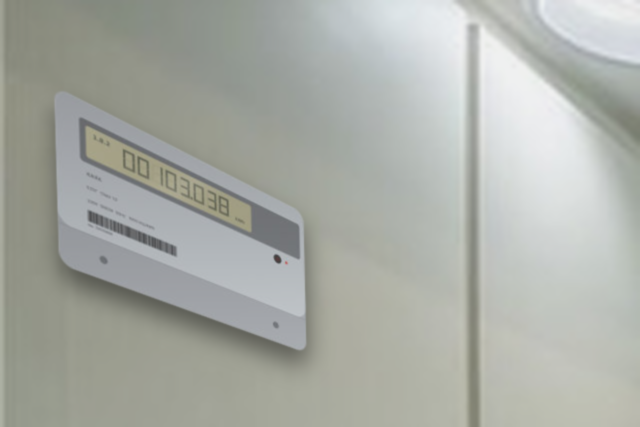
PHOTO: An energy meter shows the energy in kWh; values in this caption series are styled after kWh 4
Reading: kWh 103.038
